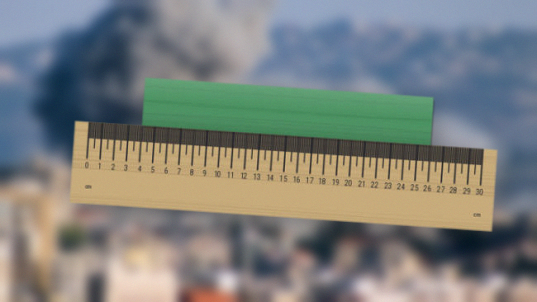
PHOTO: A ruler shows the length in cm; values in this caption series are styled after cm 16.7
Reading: cm 22
